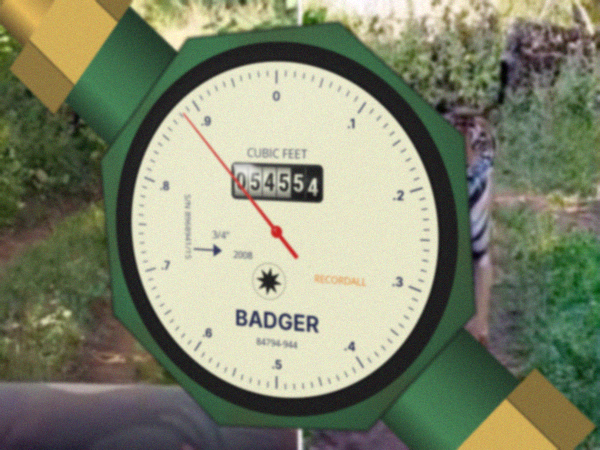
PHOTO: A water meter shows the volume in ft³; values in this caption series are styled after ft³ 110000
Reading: ft³ 54553.88
